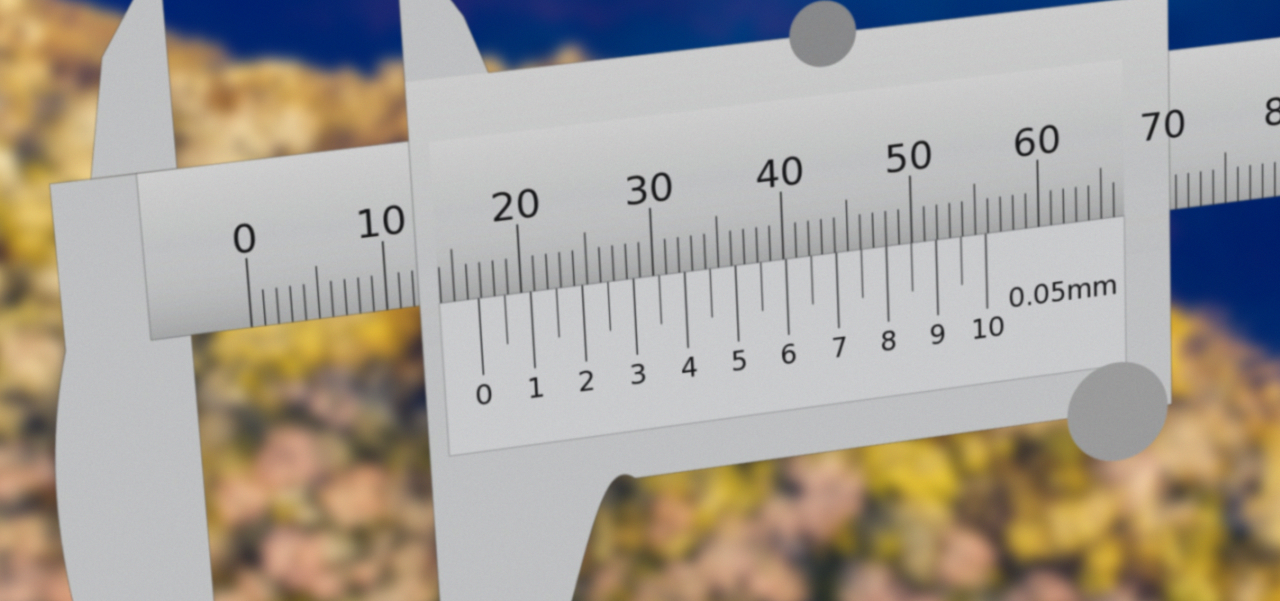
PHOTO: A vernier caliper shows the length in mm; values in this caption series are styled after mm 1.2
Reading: mm 16.8
